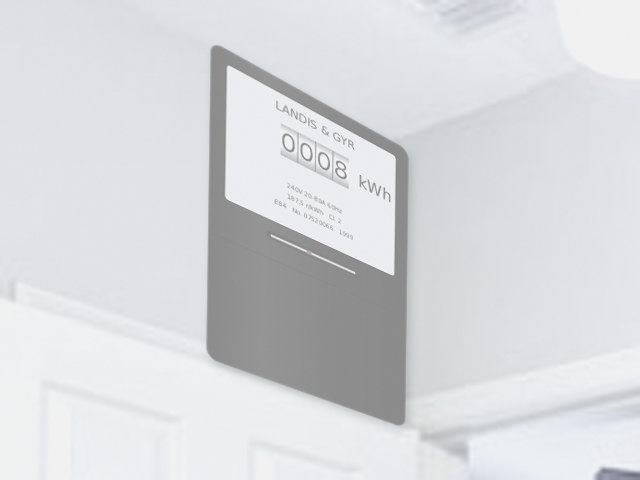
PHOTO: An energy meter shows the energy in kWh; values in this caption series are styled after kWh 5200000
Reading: kWh 8
